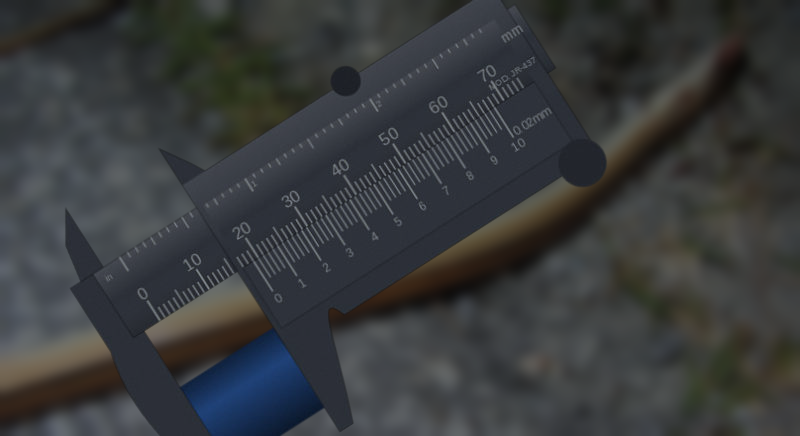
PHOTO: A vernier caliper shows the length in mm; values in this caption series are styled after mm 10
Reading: mm 19.0
